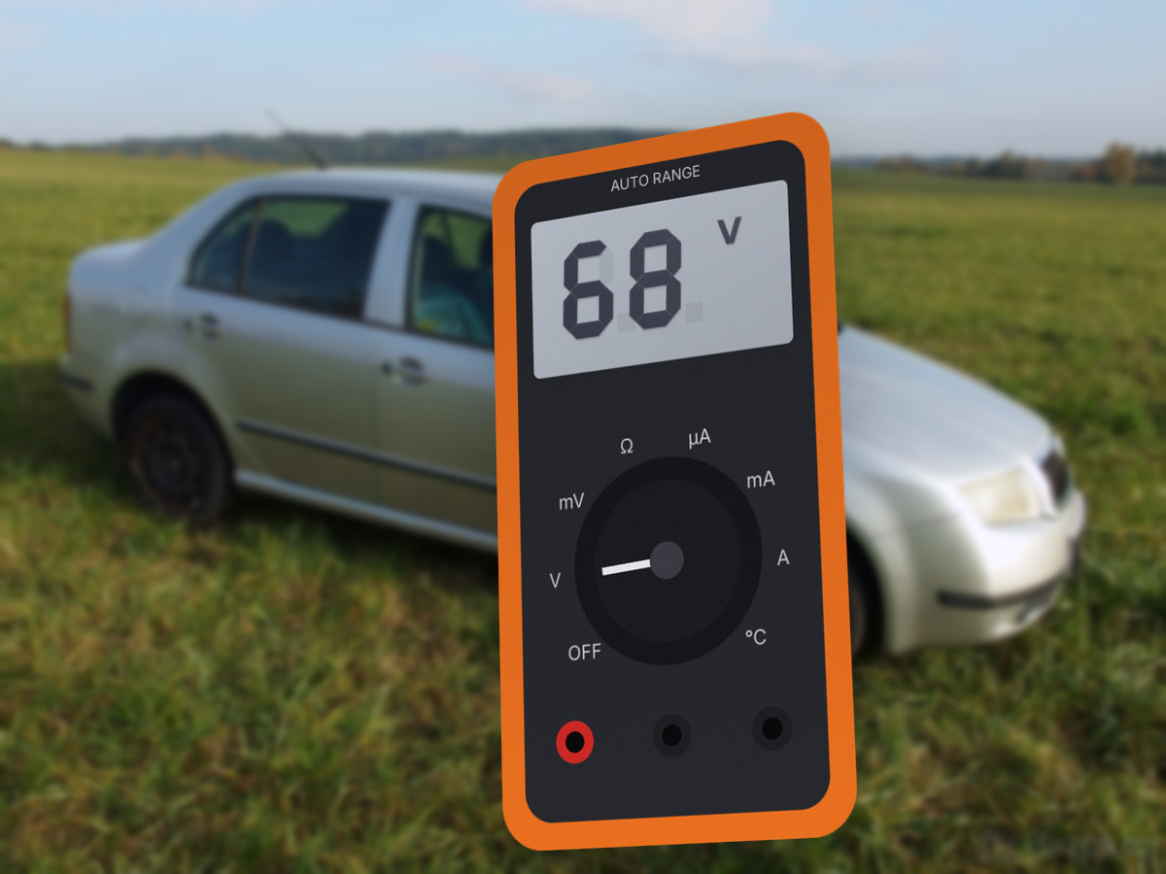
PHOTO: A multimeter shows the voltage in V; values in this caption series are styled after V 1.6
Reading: V 68
